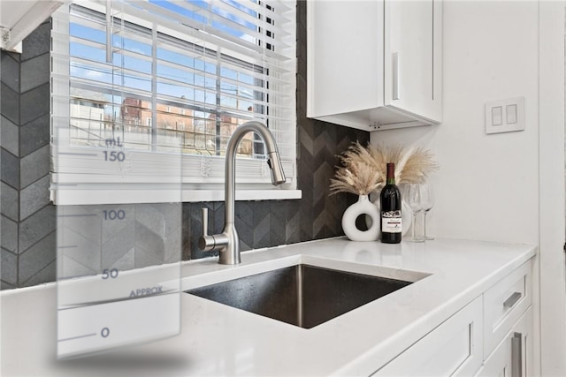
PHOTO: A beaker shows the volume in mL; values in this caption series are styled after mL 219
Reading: mL 25
